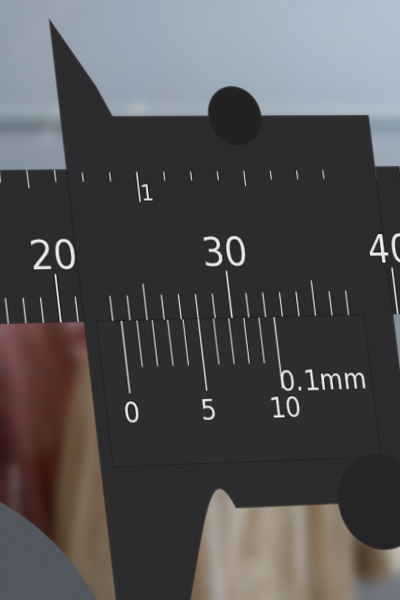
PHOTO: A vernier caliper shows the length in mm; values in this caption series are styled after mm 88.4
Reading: mm 23.5
